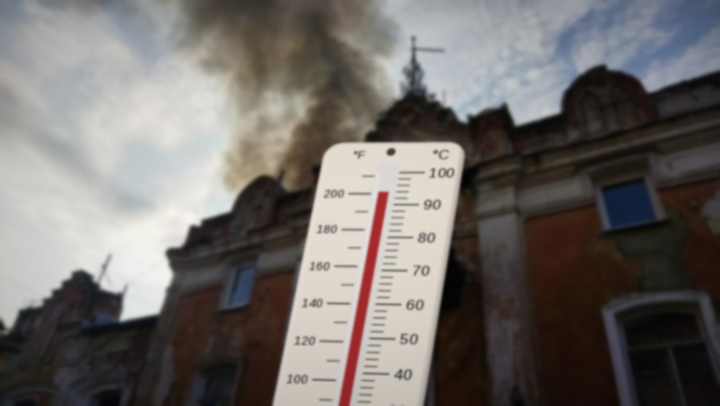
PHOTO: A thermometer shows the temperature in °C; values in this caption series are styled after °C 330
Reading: °C 94
